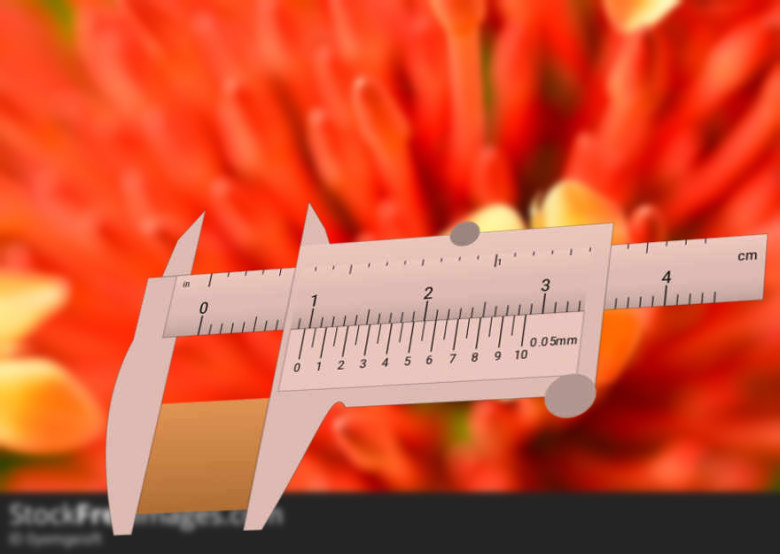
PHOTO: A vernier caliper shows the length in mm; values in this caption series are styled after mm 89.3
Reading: mm 9.6
